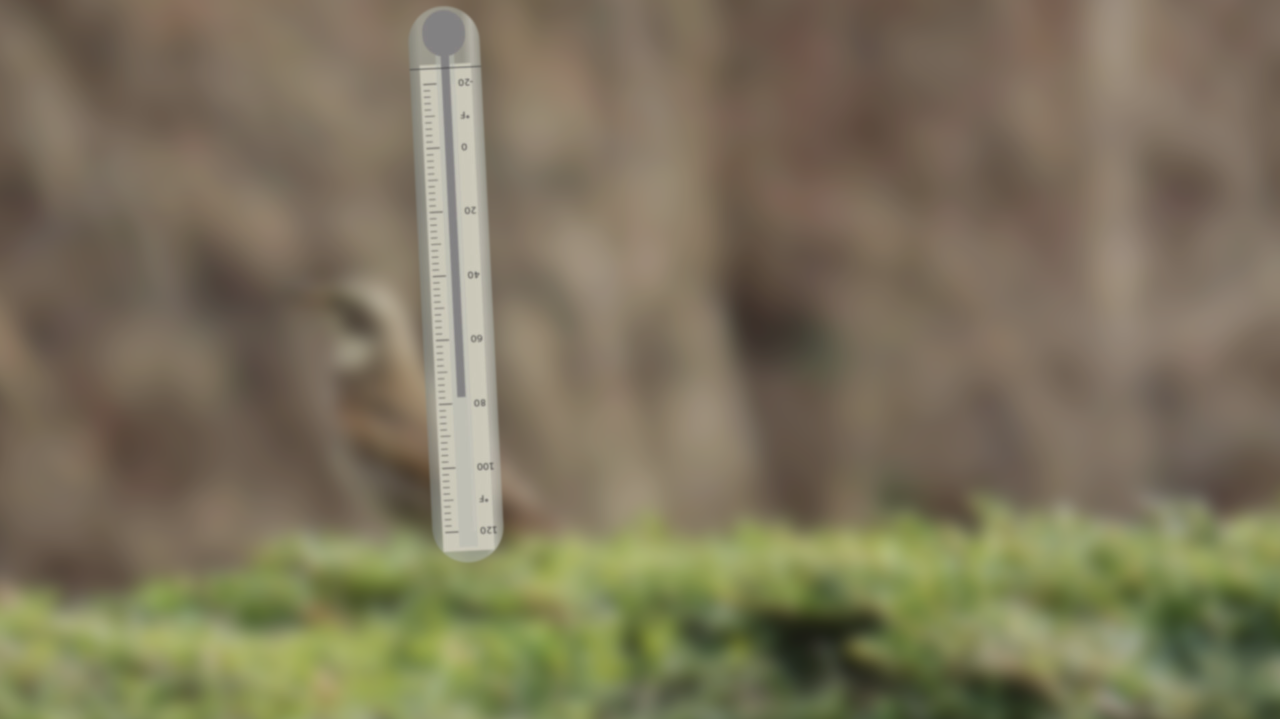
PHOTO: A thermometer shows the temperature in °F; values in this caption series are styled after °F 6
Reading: °F 78
